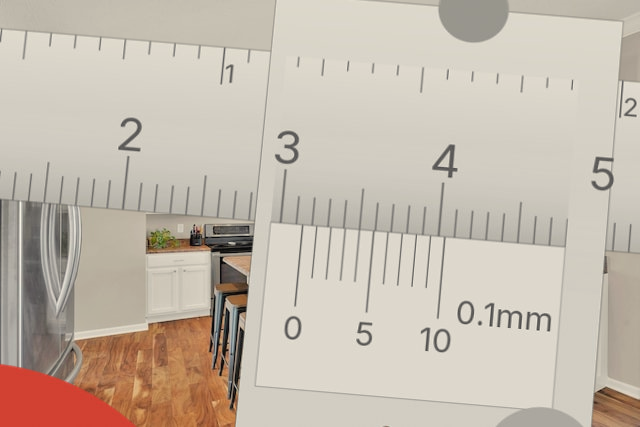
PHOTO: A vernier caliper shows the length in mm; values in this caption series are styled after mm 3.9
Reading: mm 31.4
